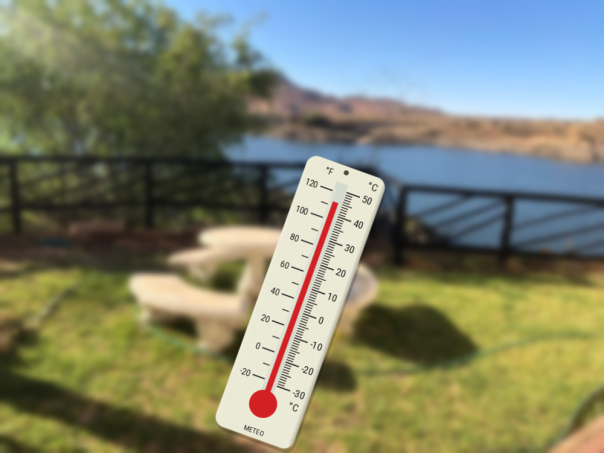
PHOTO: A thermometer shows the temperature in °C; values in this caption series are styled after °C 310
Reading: °C 45
